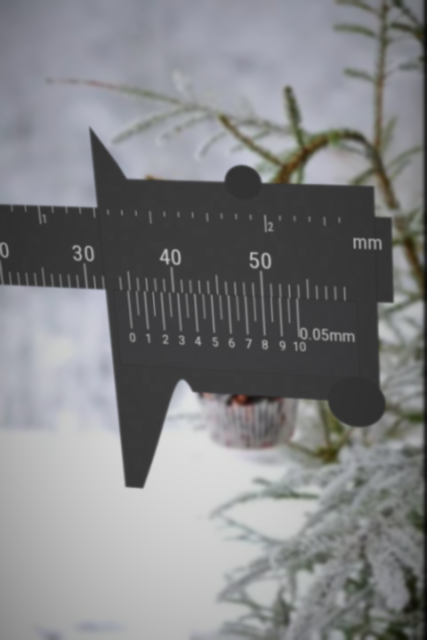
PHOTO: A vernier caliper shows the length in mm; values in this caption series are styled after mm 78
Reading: mm 34.8
